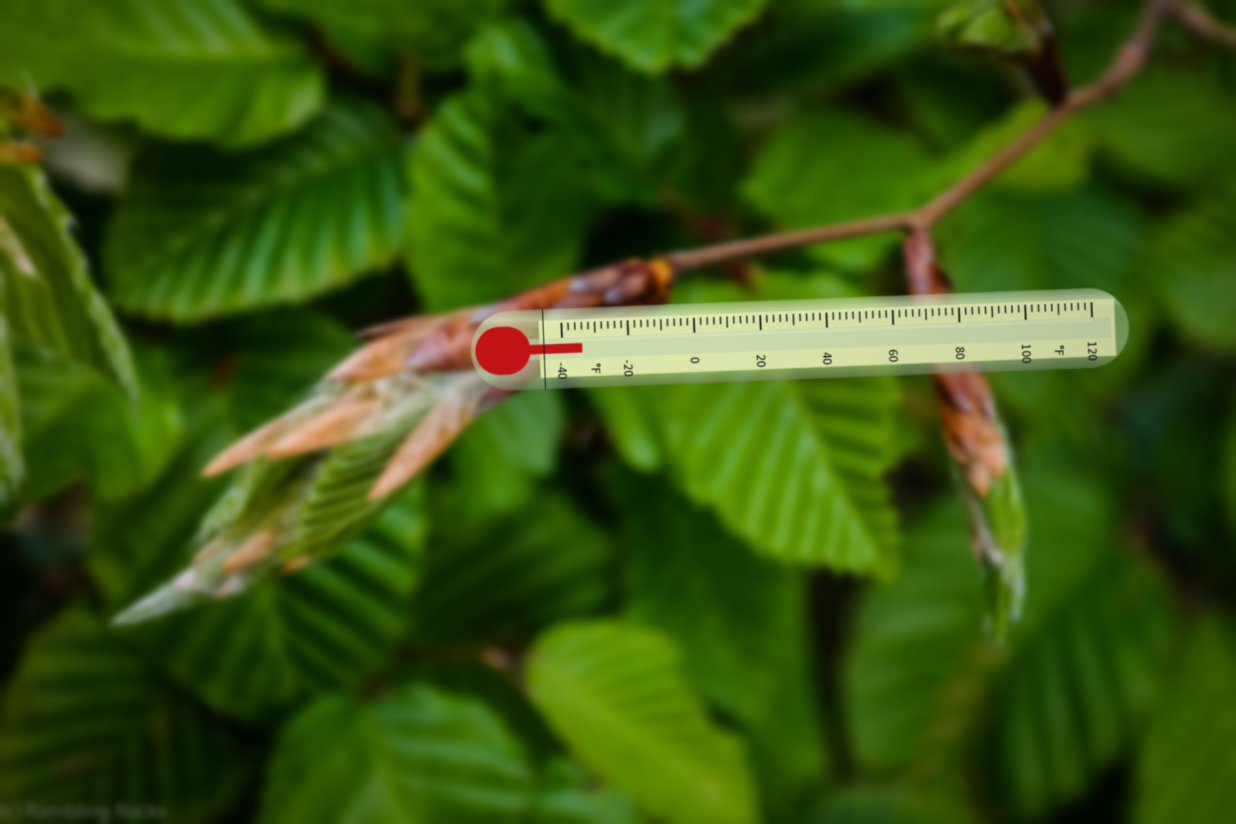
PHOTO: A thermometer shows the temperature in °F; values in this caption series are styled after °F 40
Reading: °F -34
